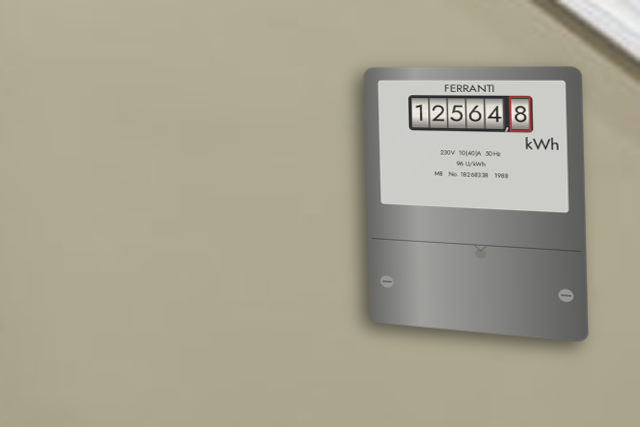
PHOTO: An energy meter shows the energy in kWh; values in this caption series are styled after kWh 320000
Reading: kWh 12564.8
